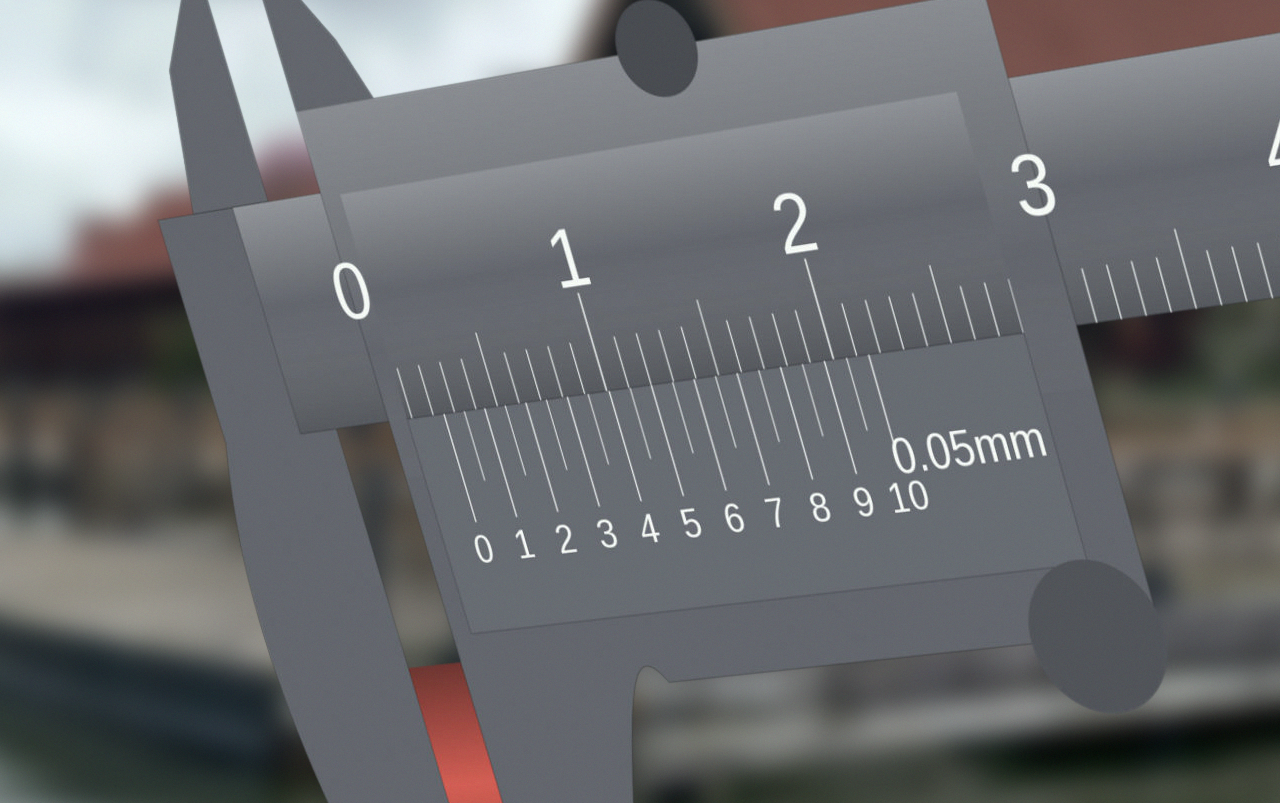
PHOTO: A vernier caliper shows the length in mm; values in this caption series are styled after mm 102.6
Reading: mm 2.5
